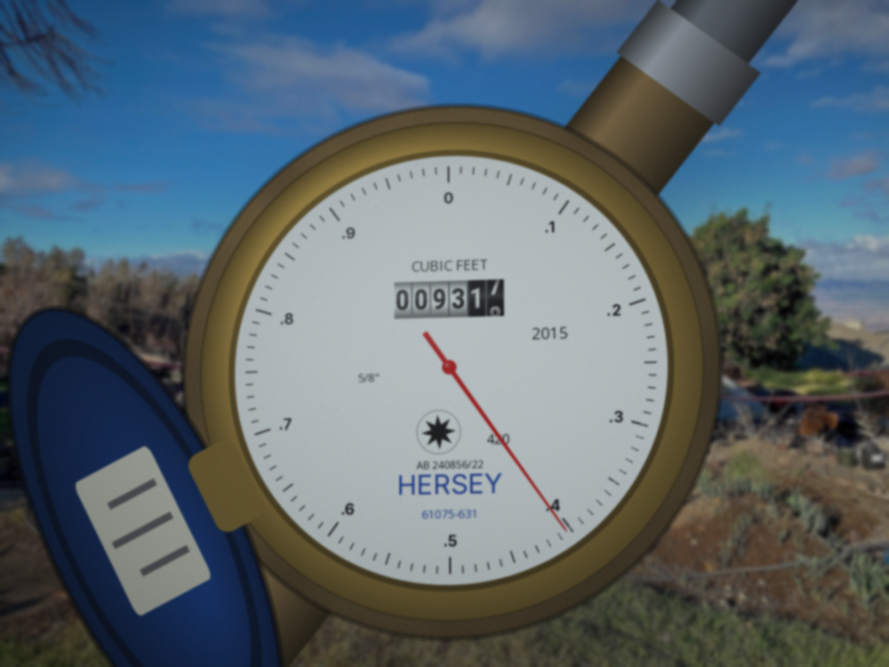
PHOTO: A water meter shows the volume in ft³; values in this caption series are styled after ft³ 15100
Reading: ft³ 9317.40
